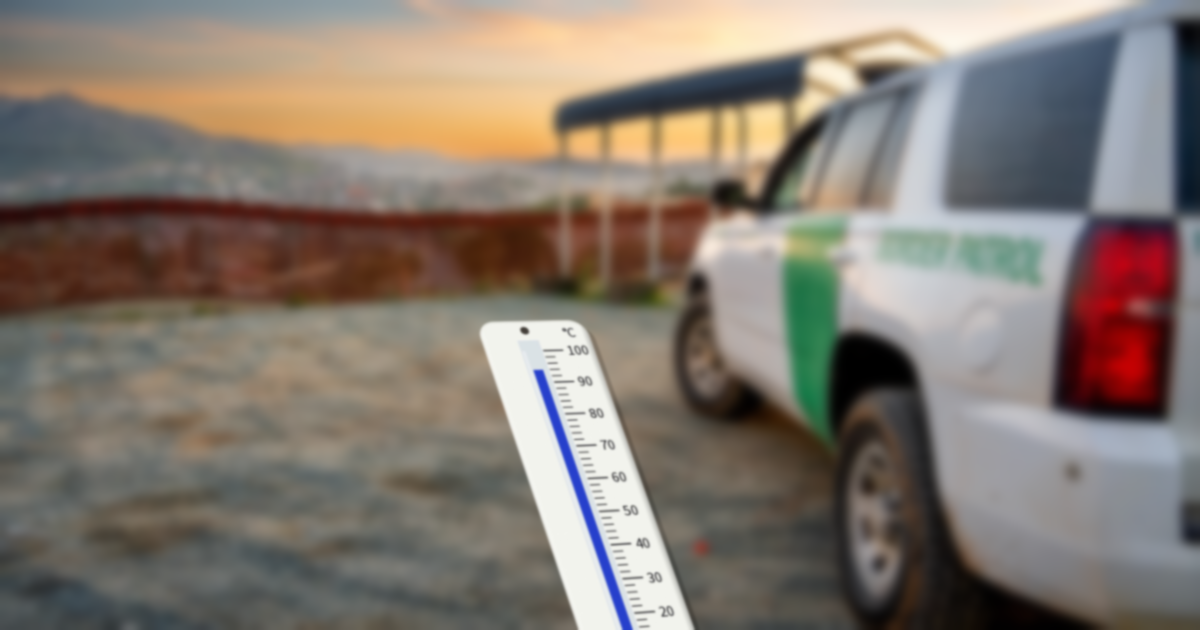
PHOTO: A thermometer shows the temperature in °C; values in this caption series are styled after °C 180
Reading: °C 94
